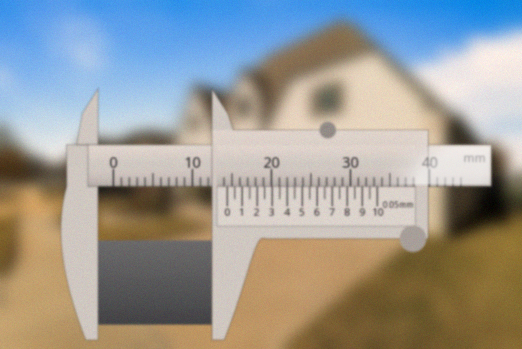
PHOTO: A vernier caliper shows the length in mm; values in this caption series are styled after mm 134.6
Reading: mm 14.4
